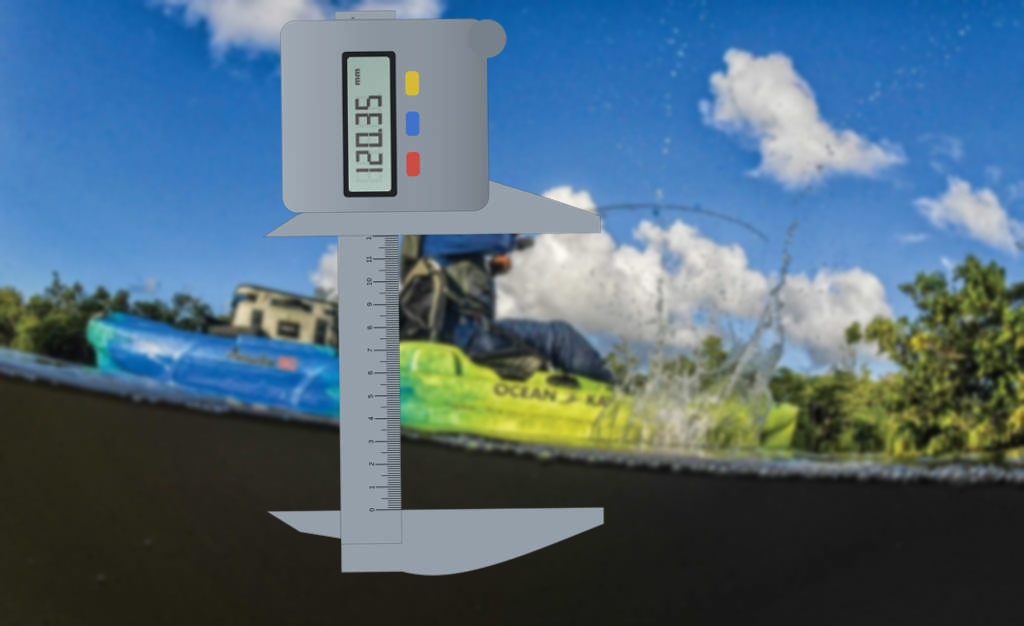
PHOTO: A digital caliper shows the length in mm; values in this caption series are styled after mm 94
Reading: mm 120.35
